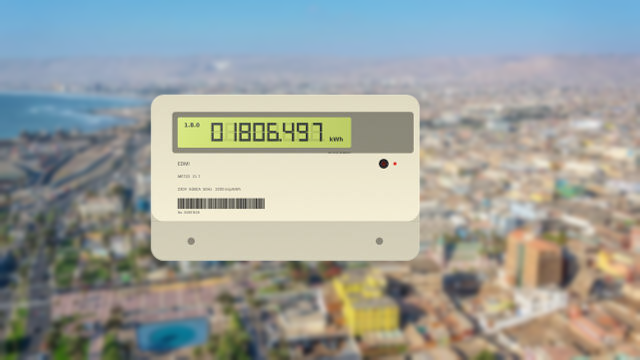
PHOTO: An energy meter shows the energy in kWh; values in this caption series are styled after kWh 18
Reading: kWh 1806.497
